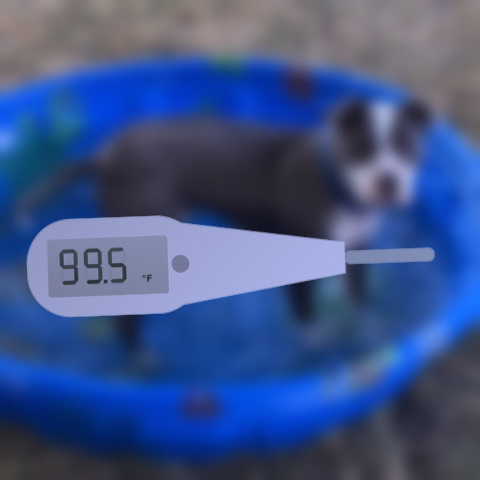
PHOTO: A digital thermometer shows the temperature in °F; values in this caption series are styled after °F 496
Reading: °F 99.5
